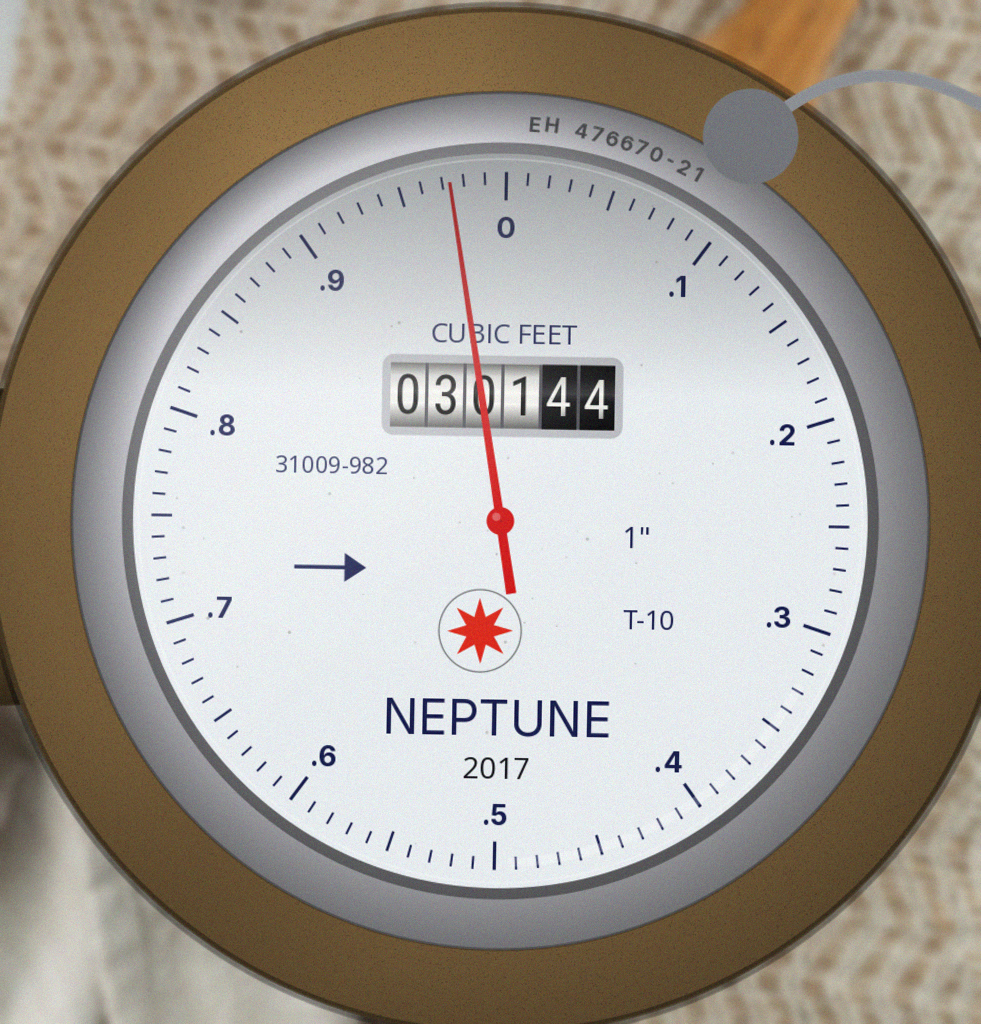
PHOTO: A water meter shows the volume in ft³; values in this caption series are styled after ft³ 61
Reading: ft³ 30143.97
